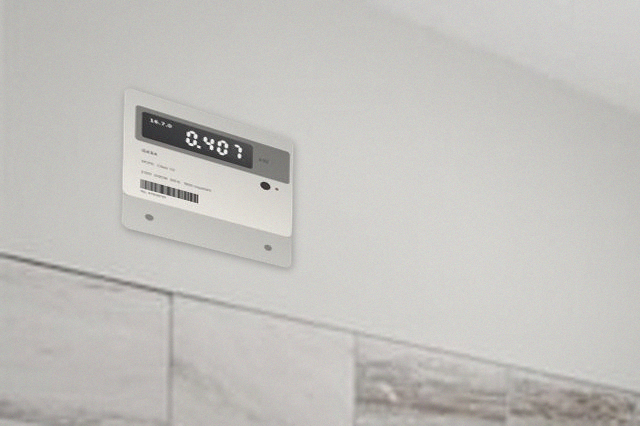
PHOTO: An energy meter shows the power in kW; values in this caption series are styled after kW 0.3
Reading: kW 0.407
